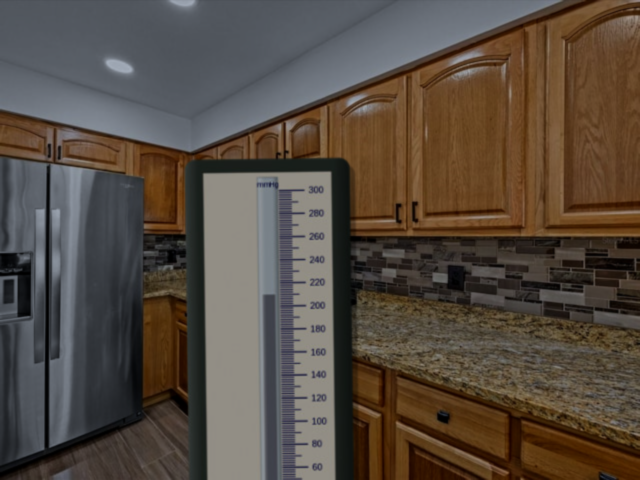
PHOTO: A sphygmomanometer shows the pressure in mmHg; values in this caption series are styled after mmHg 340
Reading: mmHg 210
